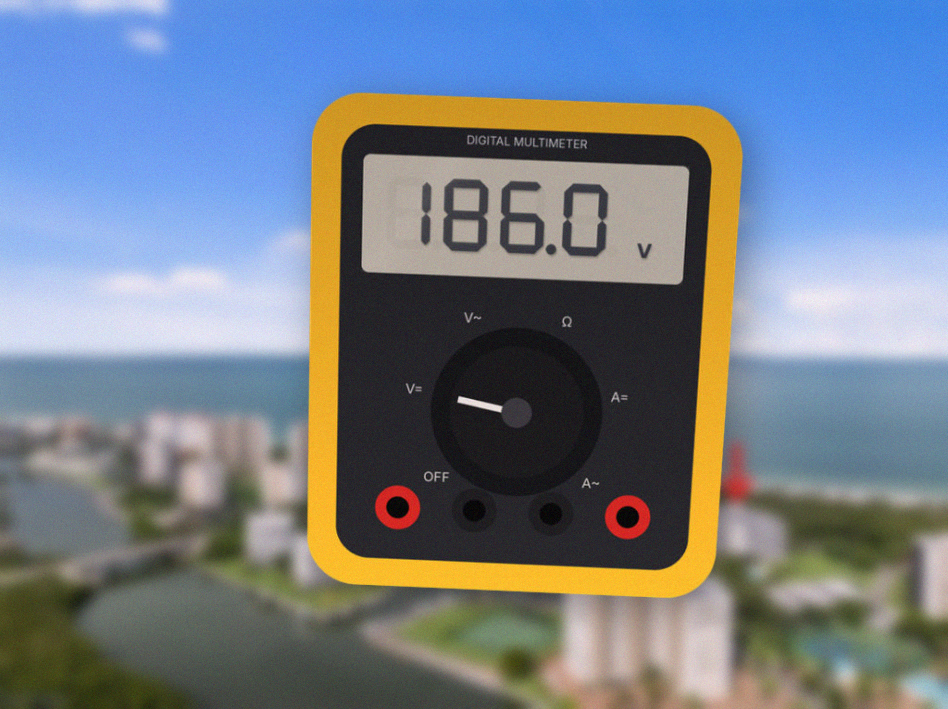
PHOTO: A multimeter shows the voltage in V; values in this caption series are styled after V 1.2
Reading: V 186.0
